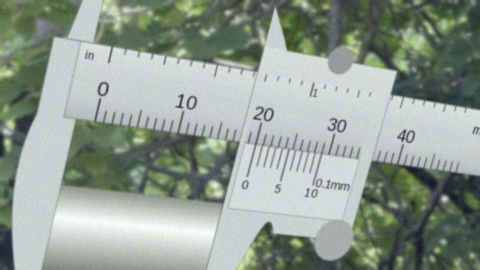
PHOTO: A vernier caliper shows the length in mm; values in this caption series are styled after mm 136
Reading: mm 20.0
